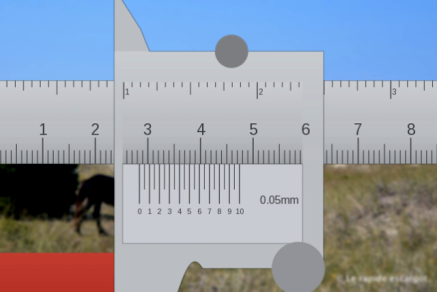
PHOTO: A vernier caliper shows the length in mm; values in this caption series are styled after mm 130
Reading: mm 28.4
